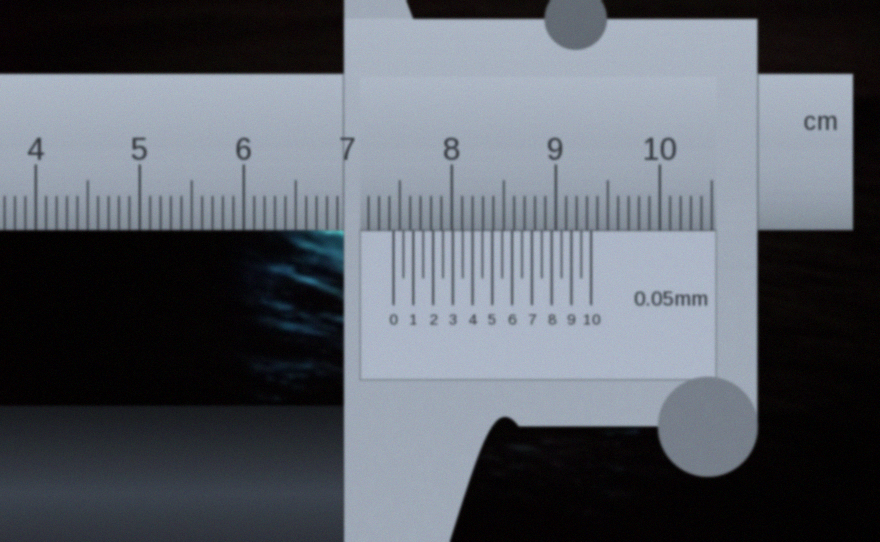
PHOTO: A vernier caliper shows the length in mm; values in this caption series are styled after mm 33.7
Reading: mm 74.4
